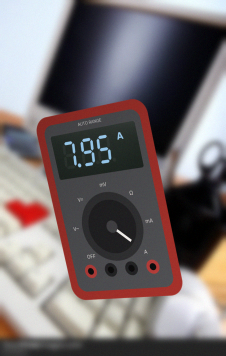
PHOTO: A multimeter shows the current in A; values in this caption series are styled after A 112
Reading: A 7.95
